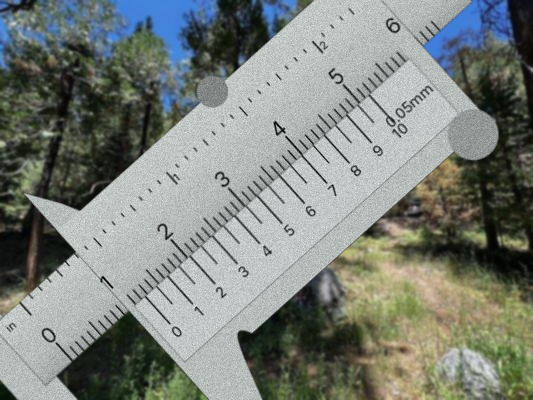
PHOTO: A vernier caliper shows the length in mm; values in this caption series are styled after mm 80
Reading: mm 12.6
